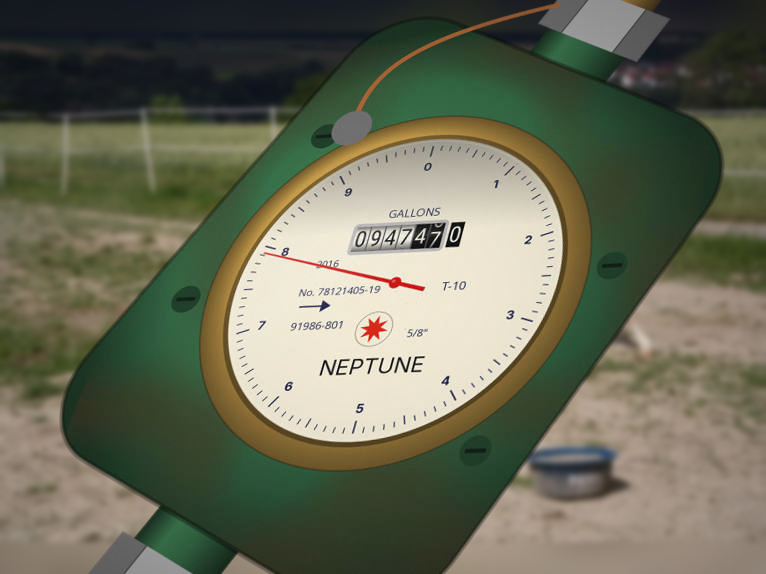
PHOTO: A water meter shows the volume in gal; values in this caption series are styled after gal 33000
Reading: gal 947467.9
